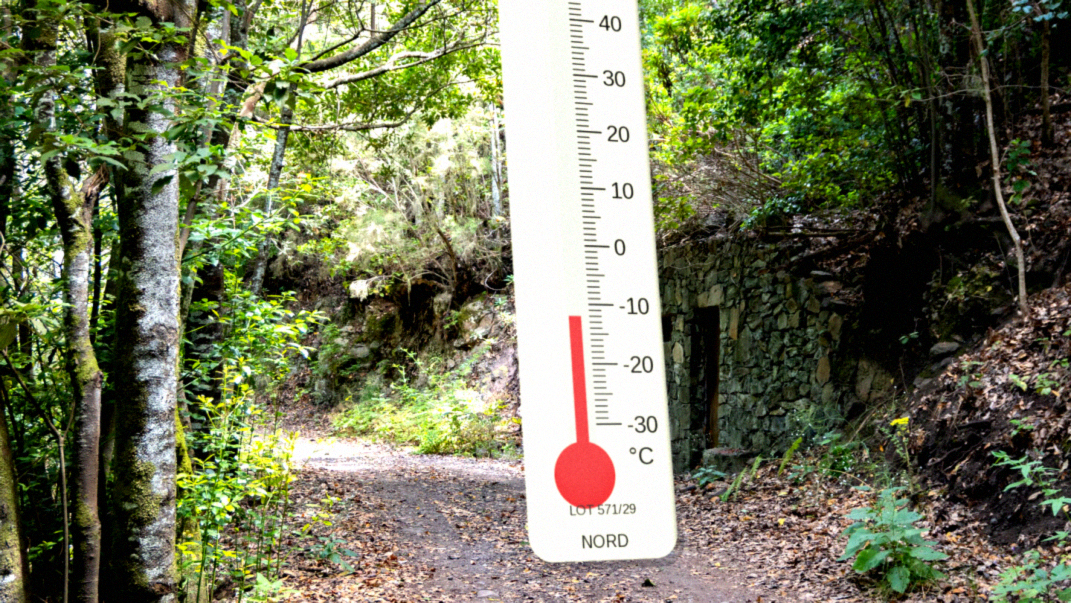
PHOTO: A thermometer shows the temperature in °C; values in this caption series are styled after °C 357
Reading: °C -12
